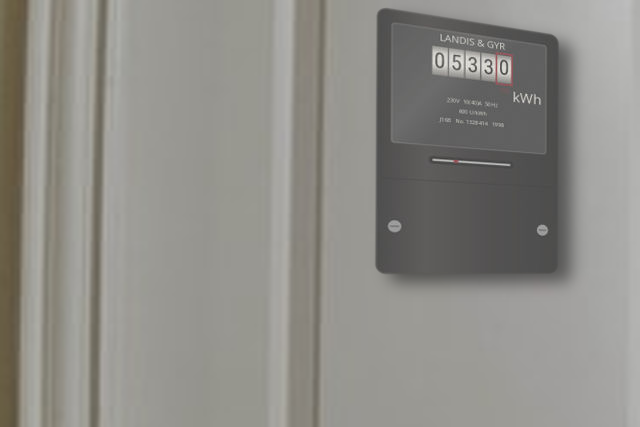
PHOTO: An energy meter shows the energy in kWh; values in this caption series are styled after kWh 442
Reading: kWh 533.0
